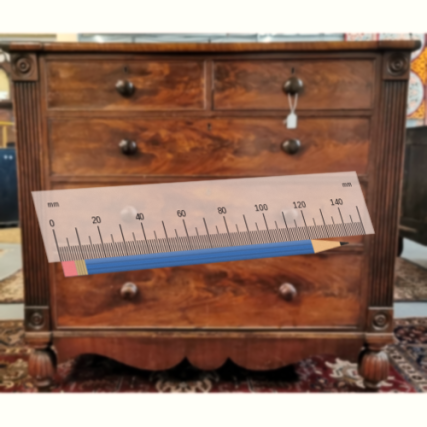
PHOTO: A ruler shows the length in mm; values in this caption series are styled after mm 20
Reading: mm 140
